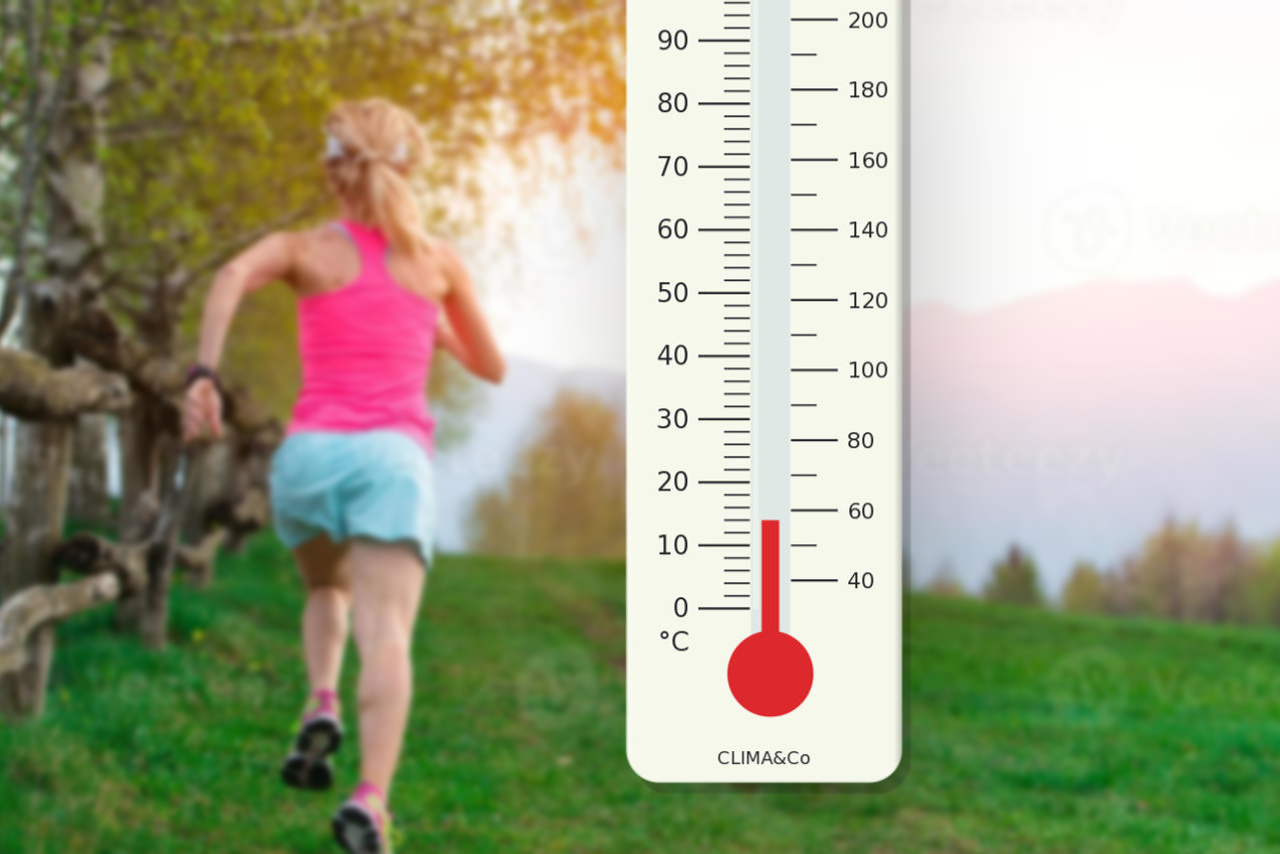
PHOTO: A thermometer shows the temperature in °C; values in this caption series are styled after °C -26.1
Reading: °C 14
